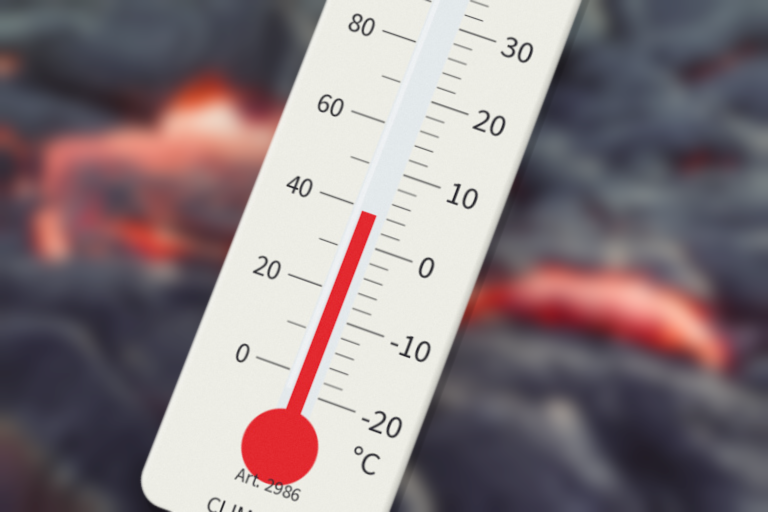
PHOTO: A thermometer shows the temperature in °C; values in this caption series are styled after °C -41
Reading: °C 4
